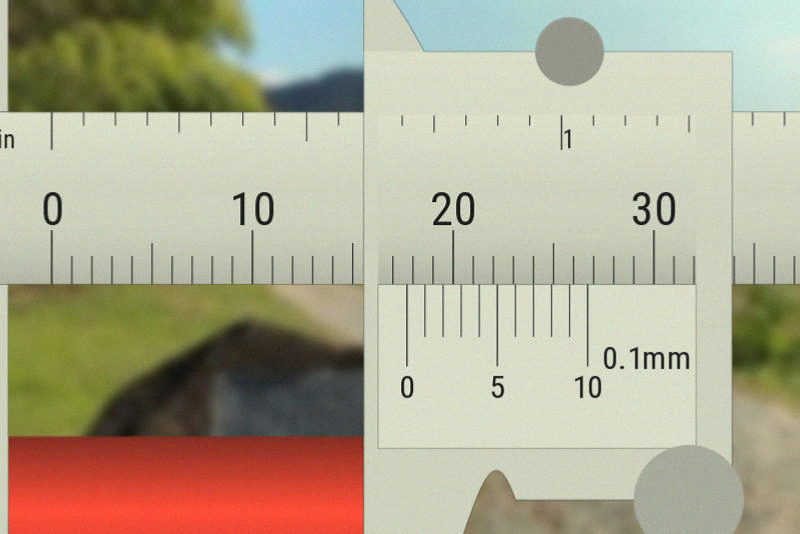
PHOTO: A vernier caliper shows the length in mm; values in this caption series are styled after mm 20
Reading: mm 17.7
